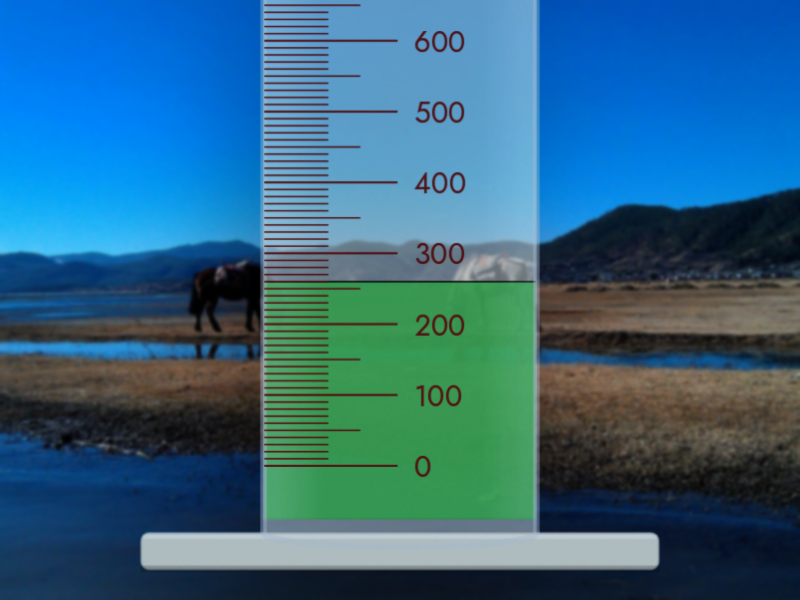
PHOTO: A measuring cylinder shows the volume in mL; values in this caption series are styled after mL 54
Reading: mL 260
